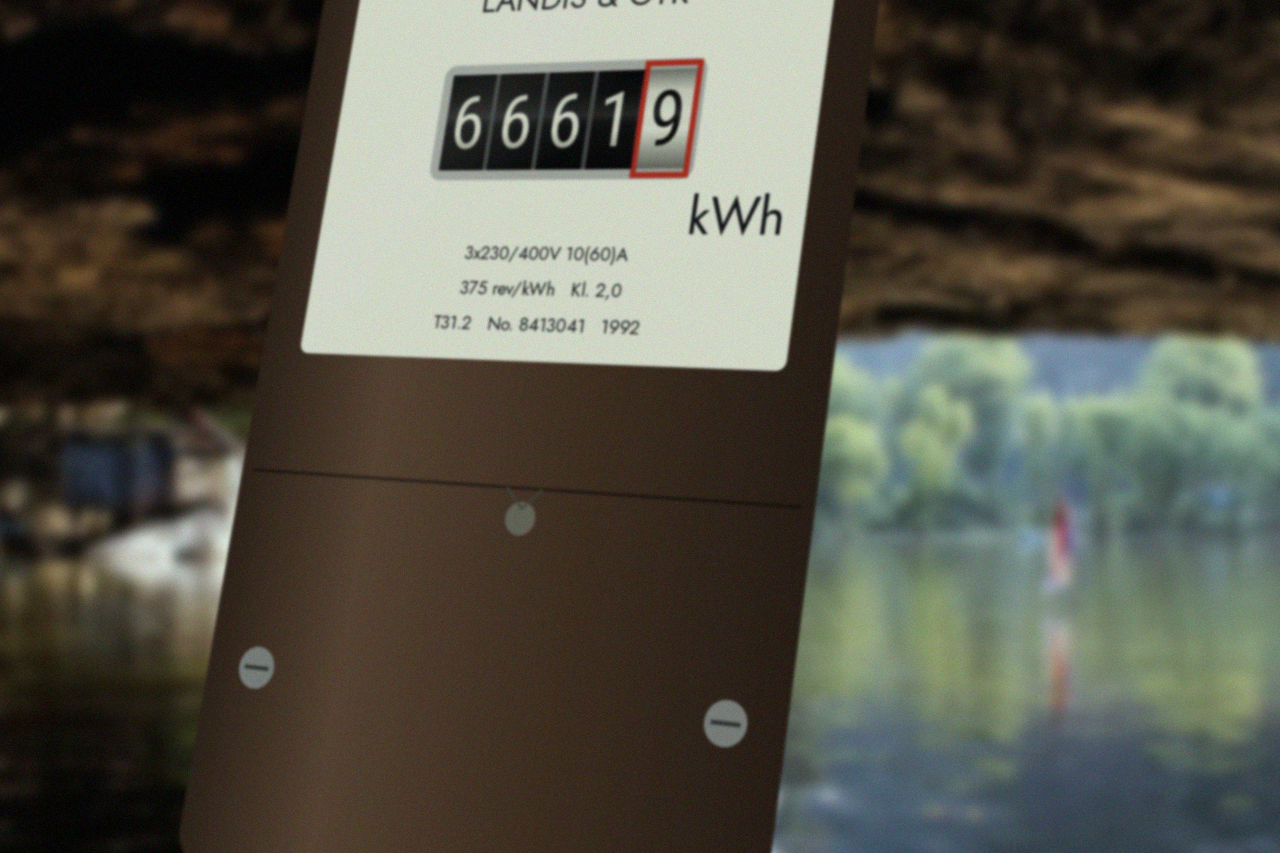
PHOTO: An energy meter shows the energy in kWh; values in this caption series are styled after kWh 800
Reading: kWh 6661.9
